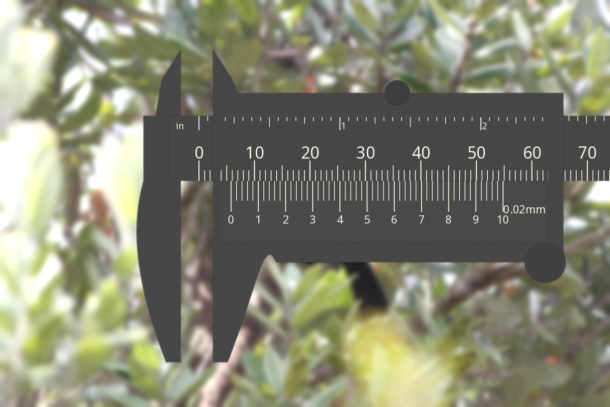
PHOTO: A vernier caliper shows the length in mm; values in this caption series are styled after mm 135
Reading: mm 5.8
